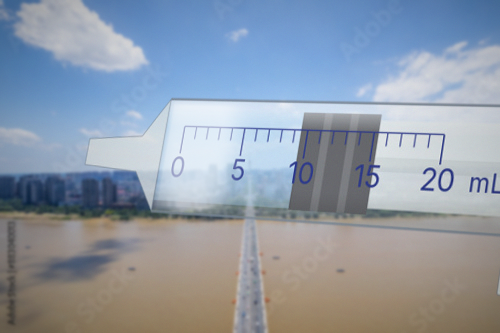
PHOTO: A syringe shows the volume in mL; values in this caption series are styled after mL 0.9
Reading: mL 9.5
